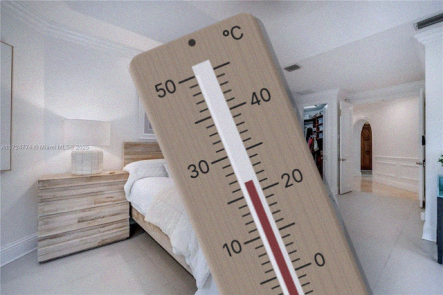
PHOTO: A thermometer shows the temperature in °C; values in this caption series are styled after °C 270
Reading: °C 23
